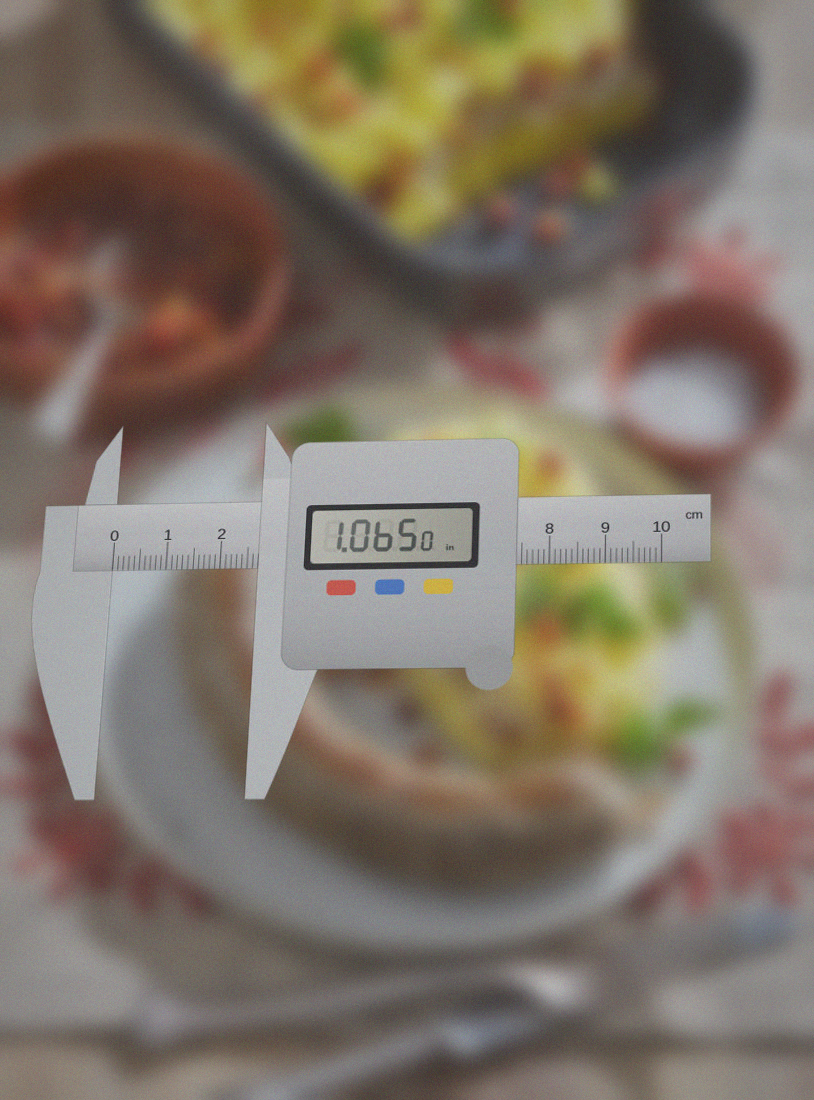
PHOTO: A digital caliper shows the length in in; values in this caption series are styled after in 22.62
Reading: in 1.0650
